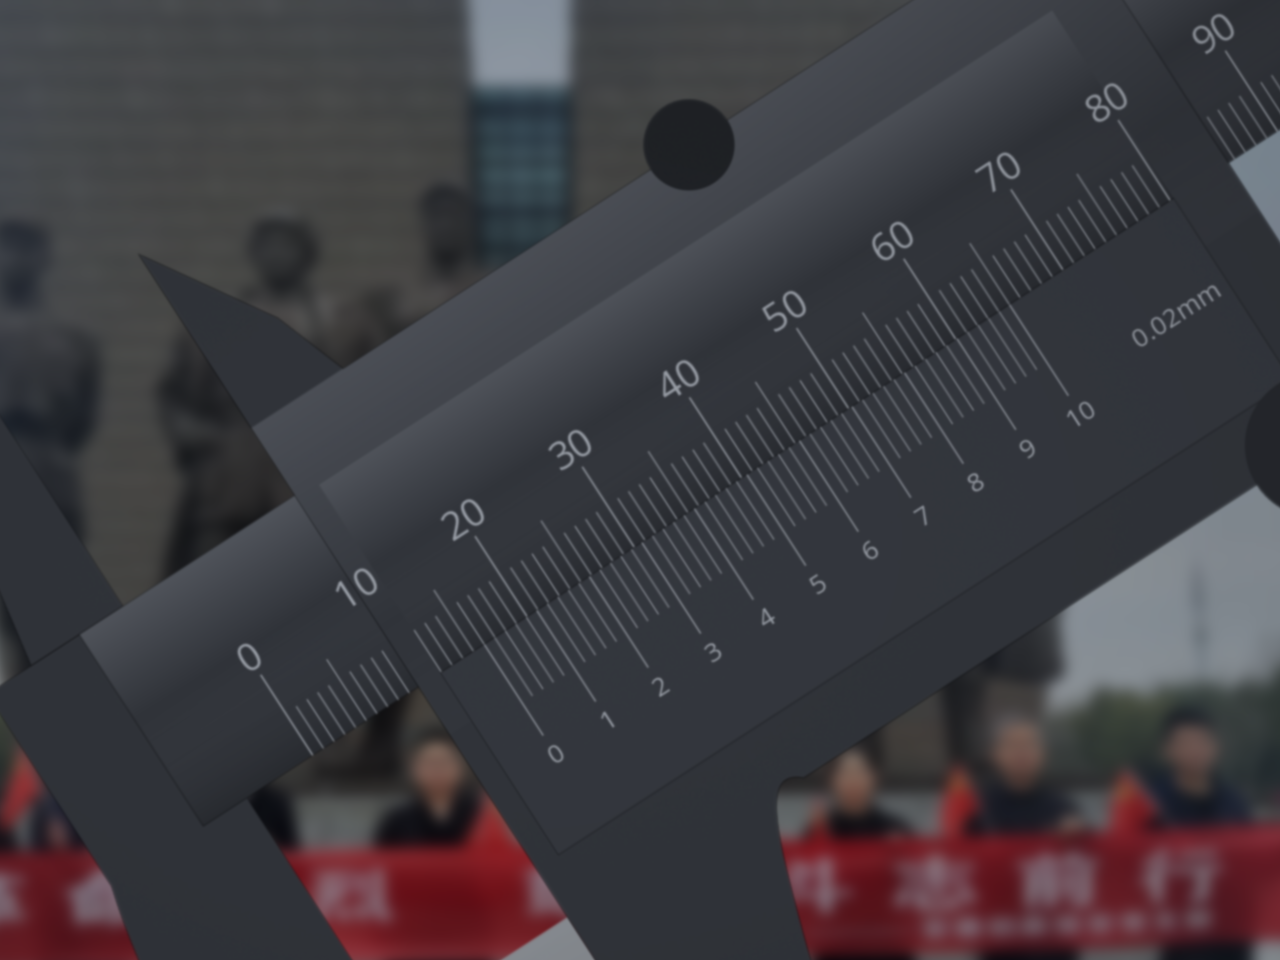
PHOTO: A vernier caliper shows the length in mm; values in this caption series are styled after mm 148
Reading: mm 16.0
